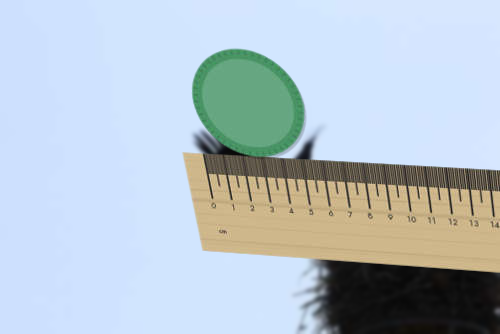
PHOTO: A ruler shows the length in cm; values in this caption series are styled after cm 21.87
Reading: cm 5.5
